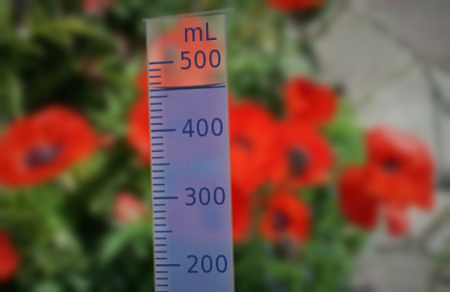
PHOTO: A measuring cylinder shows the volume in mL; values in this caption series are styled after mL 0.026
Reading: mL 460
